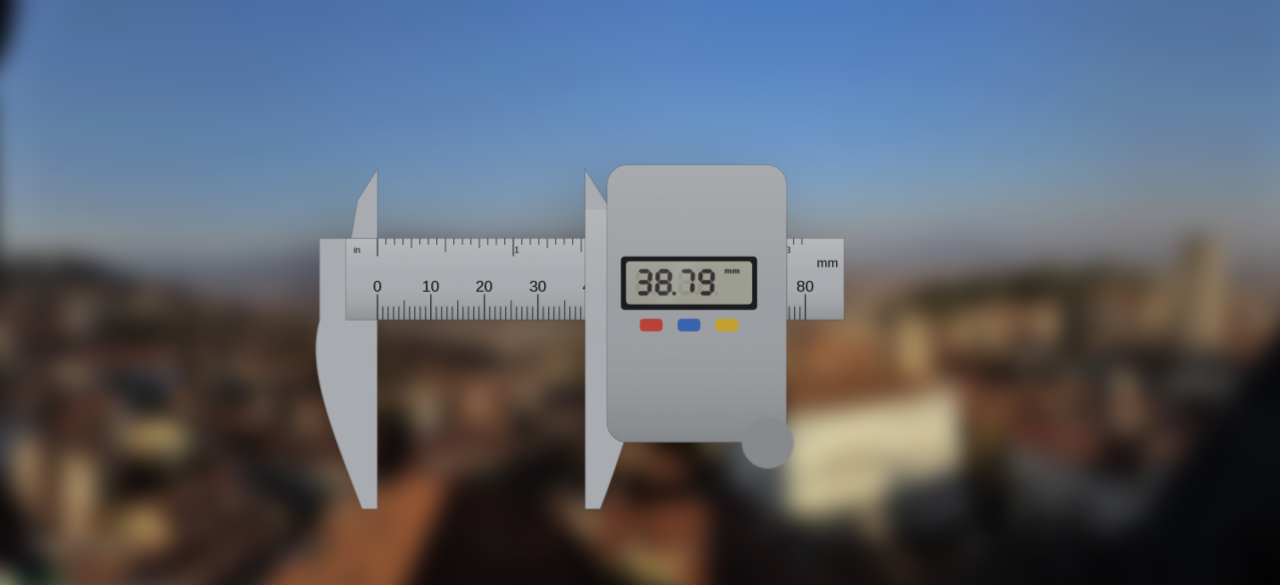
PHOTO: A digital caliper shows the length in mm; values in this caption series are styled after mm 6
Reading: mm 38.79
